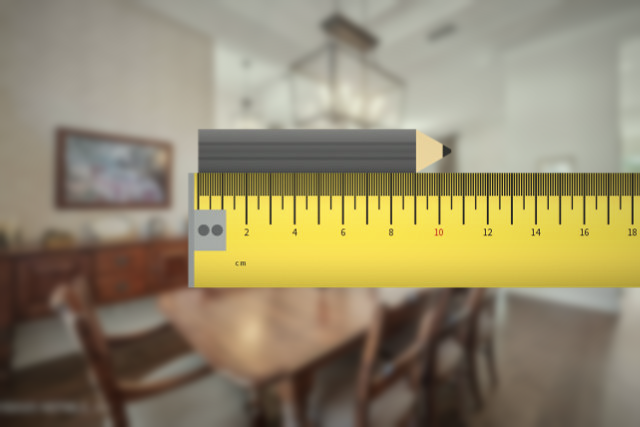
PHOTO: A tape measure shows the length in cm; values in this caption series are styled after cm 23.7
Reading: cm 10.5
